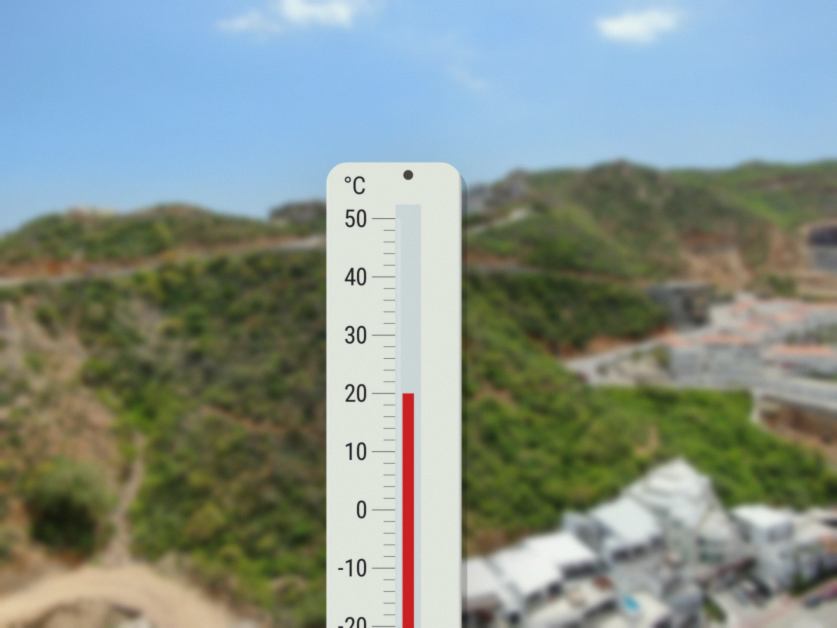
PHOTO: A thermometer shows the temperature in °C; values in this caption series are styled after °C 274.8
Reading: °C 20
